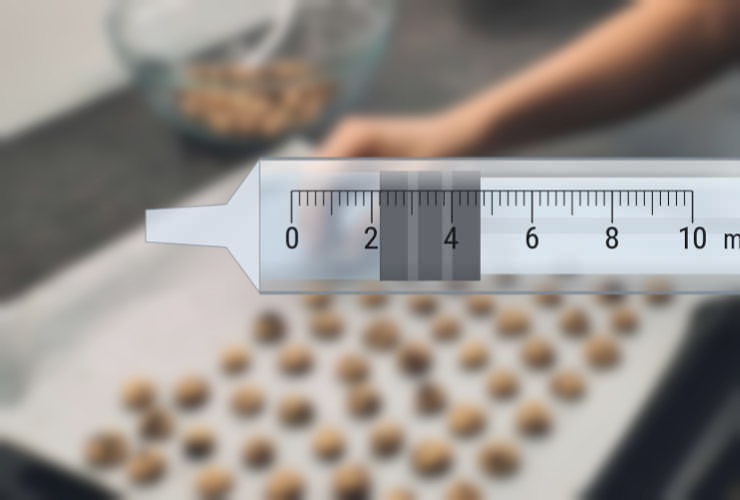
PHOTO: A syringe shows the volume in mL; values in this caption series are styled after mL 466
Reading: mL 2.2
